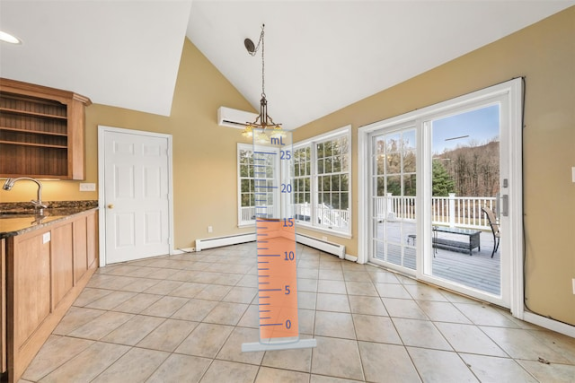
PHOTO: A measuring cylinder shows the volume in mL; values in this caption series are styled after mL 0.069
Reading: mL 15
